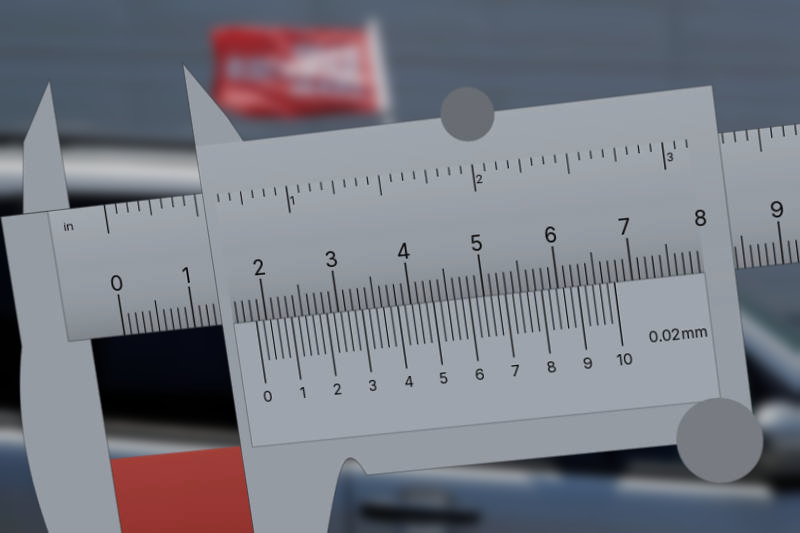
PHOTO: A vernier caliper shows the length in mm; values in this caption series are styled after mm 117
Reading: mm 18.6
